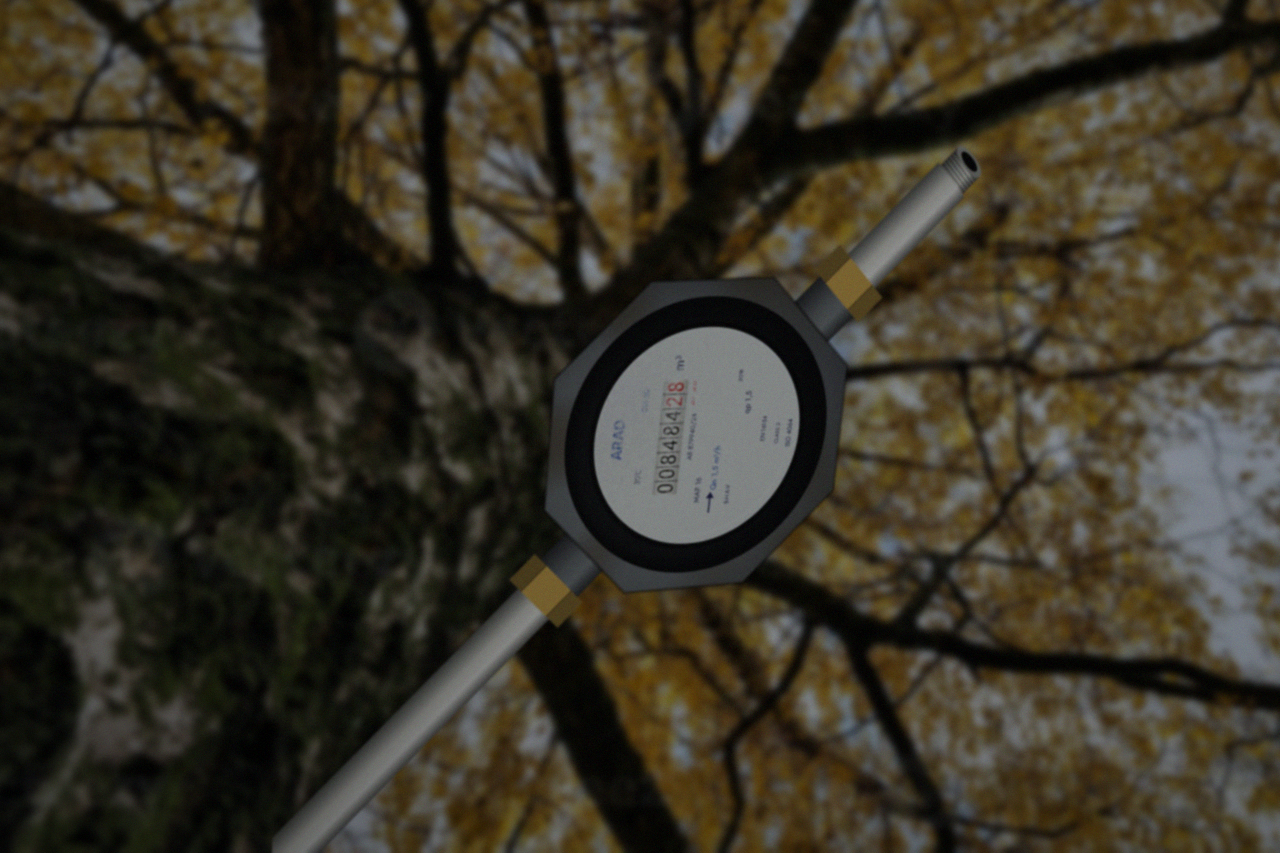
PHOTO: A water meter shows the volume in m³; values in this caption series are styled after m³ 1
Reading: m³ 8484.28
